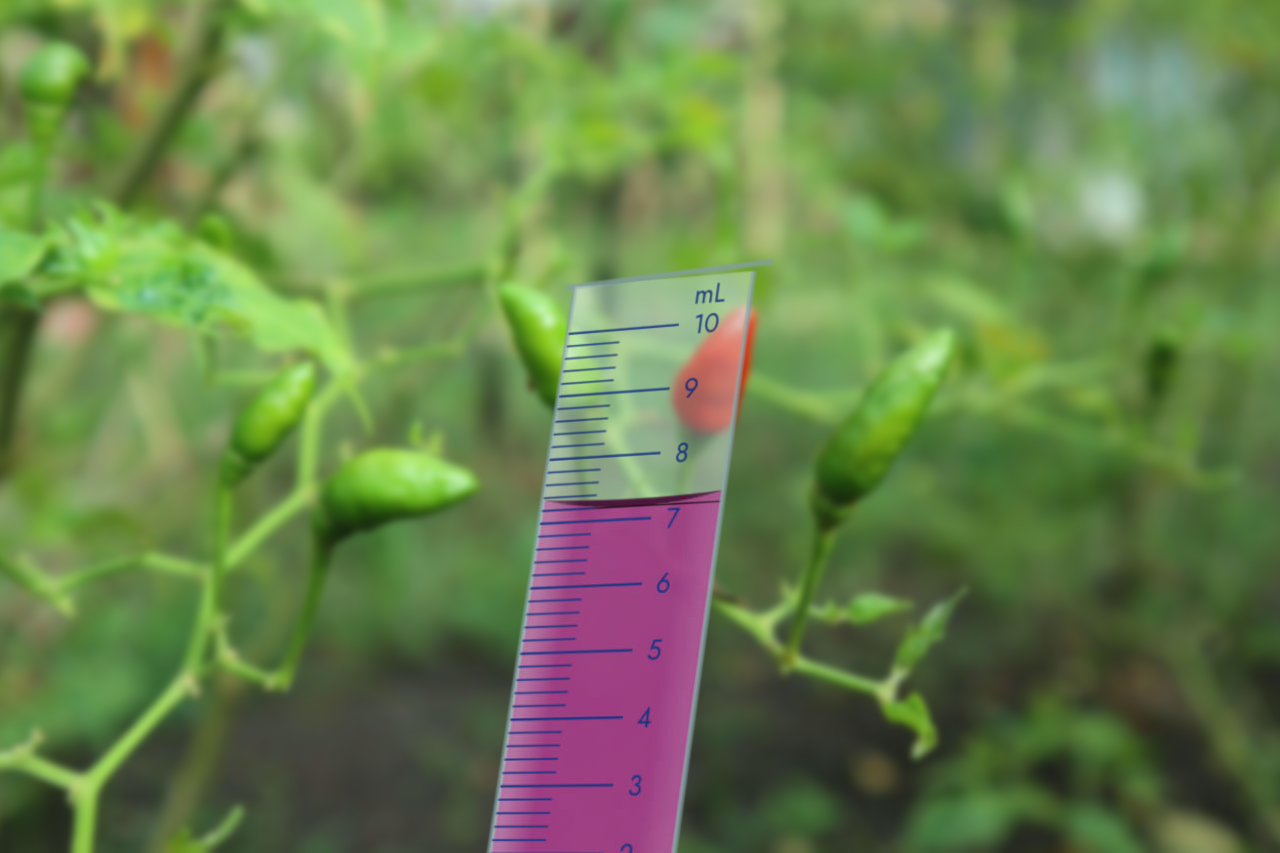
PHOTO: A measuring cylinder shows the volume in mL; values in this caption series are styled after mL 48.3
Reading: mL 7.2
